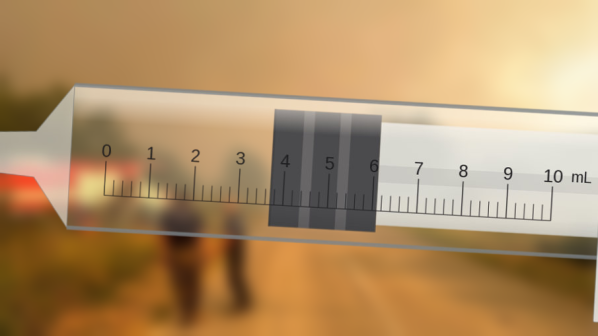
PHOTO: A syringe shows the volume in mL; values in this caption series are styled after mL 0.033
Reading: mL 3.7
